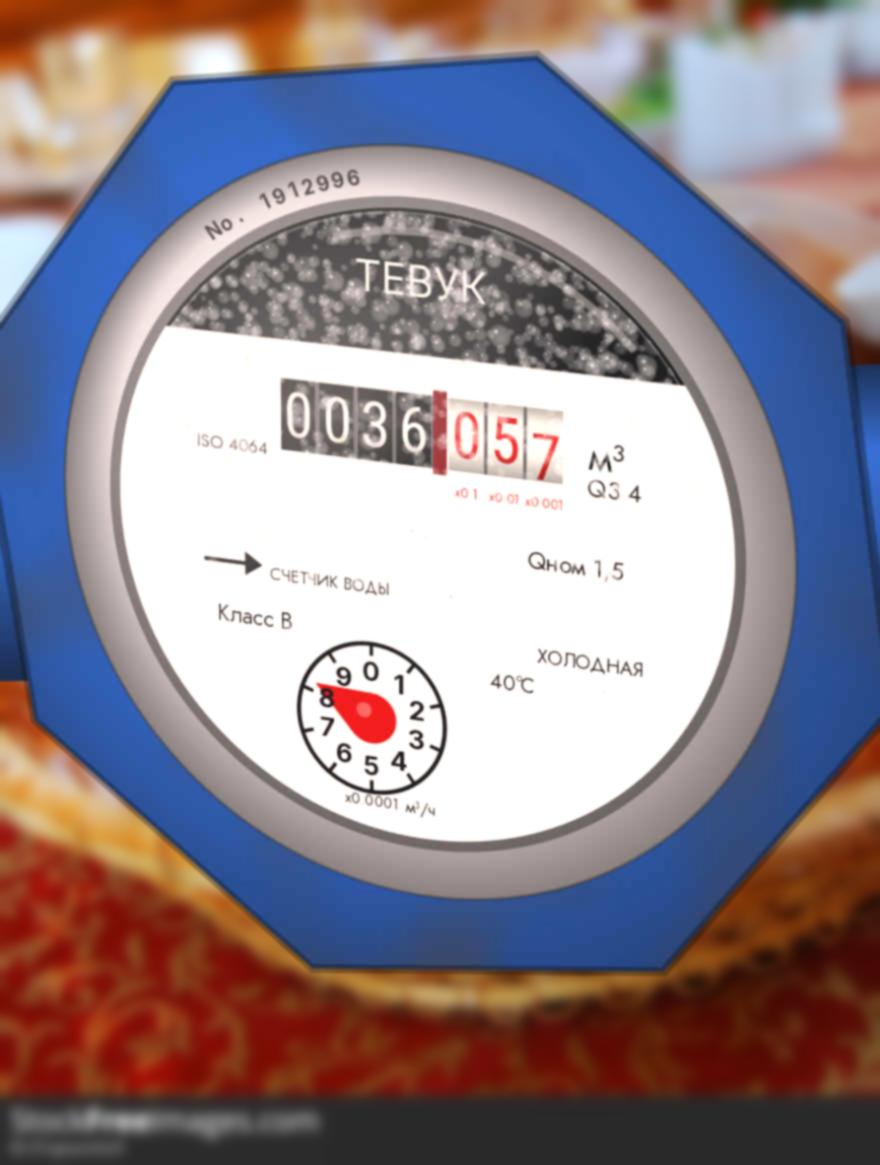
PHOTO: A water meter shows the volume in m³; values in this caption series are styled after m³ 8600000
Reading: m³ 36.0568
